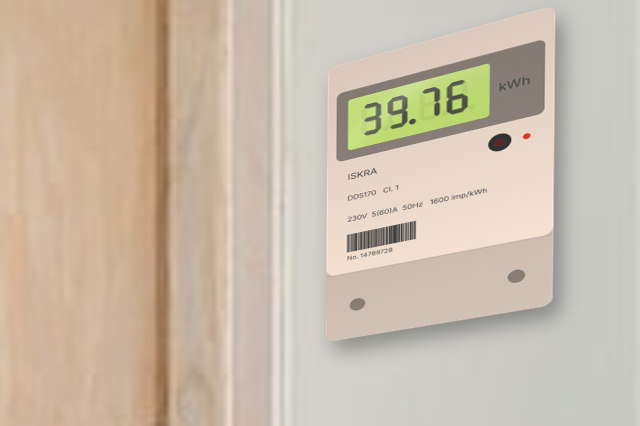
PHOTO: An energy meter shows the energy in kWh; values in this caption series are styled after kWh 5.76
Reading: kWh 39.76
